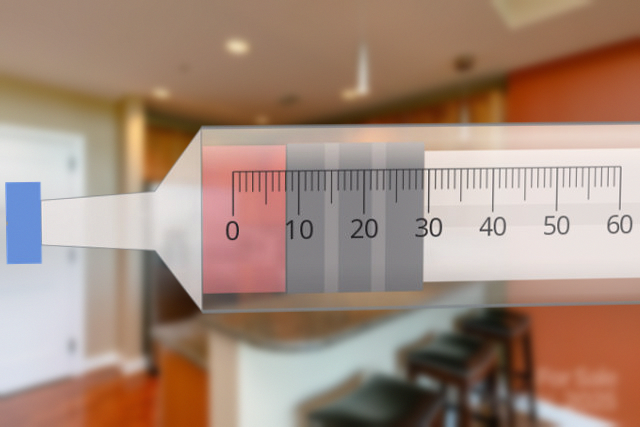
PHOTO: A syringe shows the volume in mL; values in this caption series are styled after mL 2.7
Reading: mL 8
